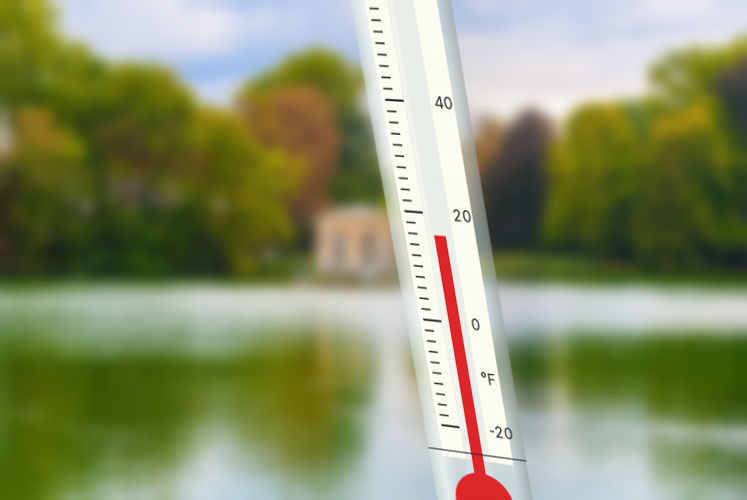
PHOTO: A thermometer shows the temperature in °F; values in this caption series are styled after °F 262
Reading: °F 16
